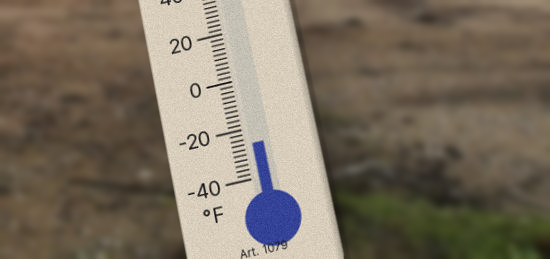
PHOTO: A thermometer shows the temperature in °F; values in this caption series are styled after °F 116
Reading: °F -26
